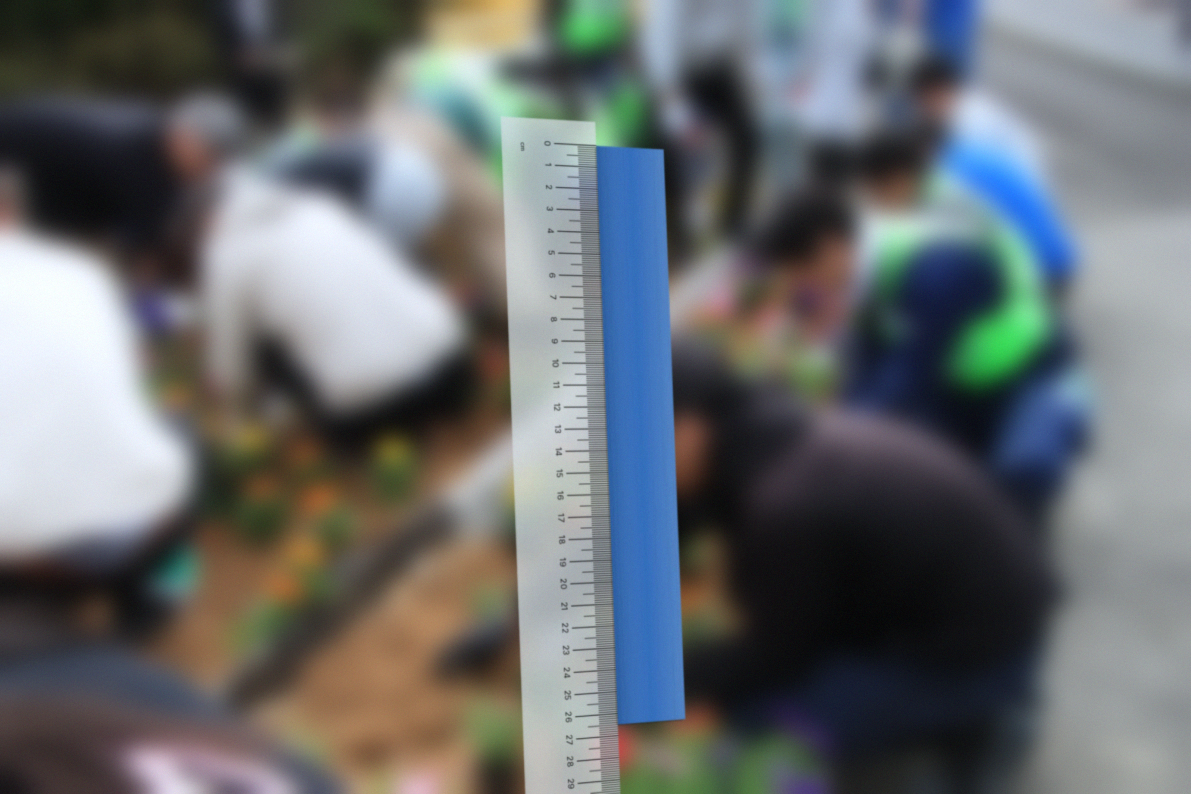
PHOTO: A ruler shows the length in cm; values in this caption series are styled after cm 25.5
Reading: cm 26.5
